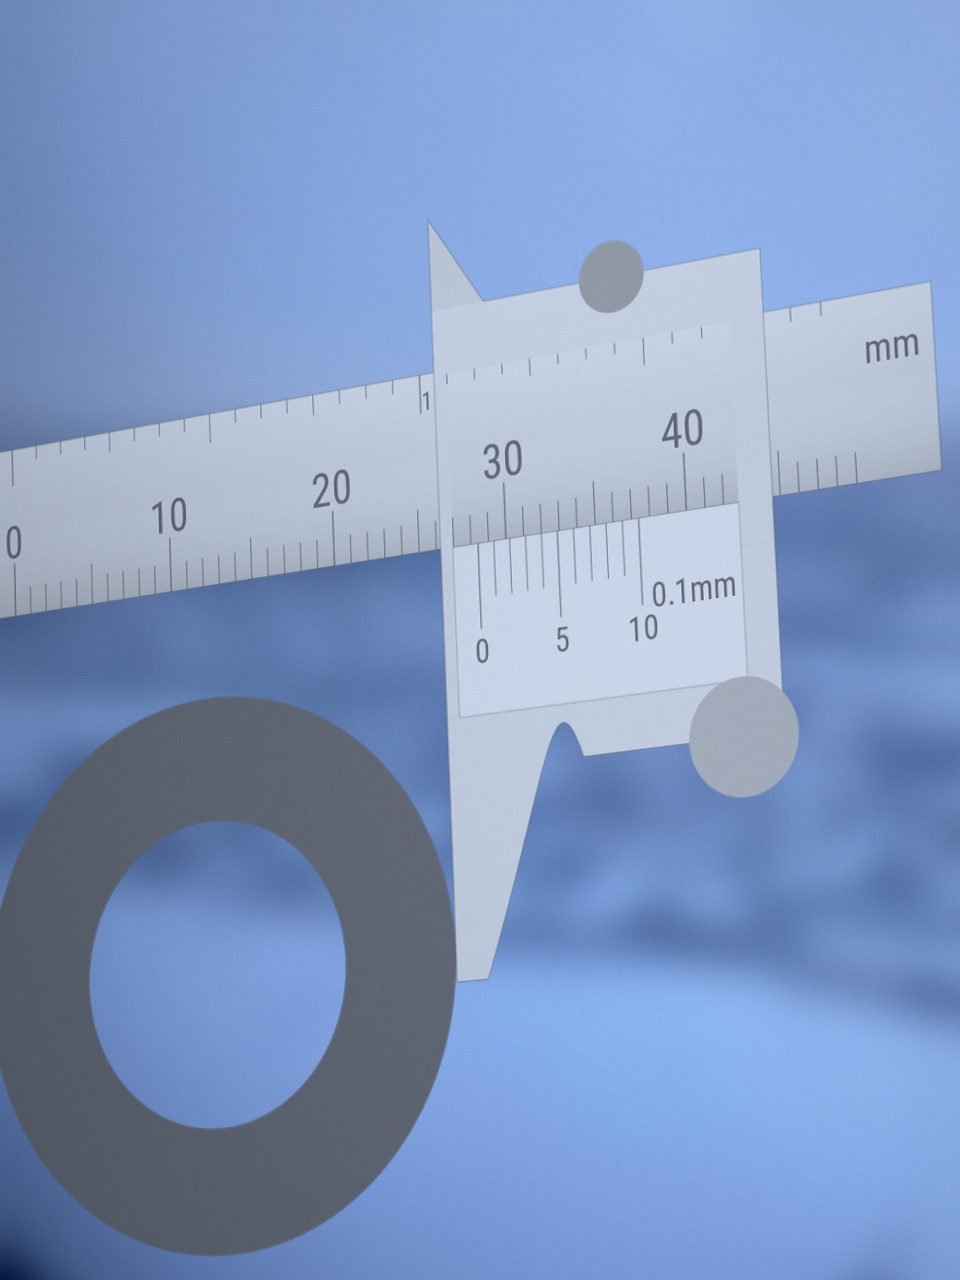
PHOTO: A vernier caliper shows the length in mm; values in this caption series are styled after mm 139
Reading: mm 28.4
